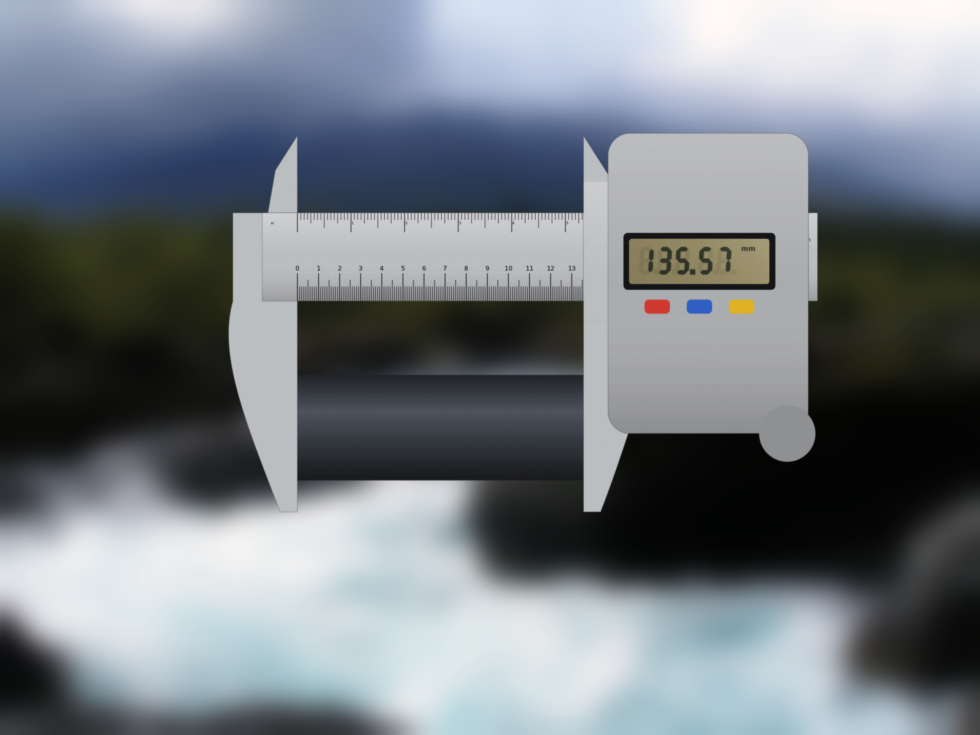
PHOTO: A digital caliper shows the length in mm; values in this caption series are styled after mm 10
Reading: mm 135.57
